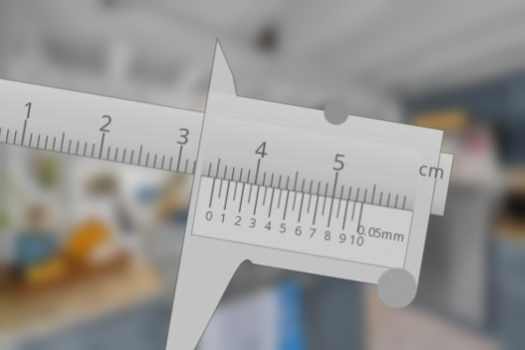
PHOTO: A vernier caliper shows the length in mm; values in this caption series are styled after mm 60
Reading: mm 34.8
